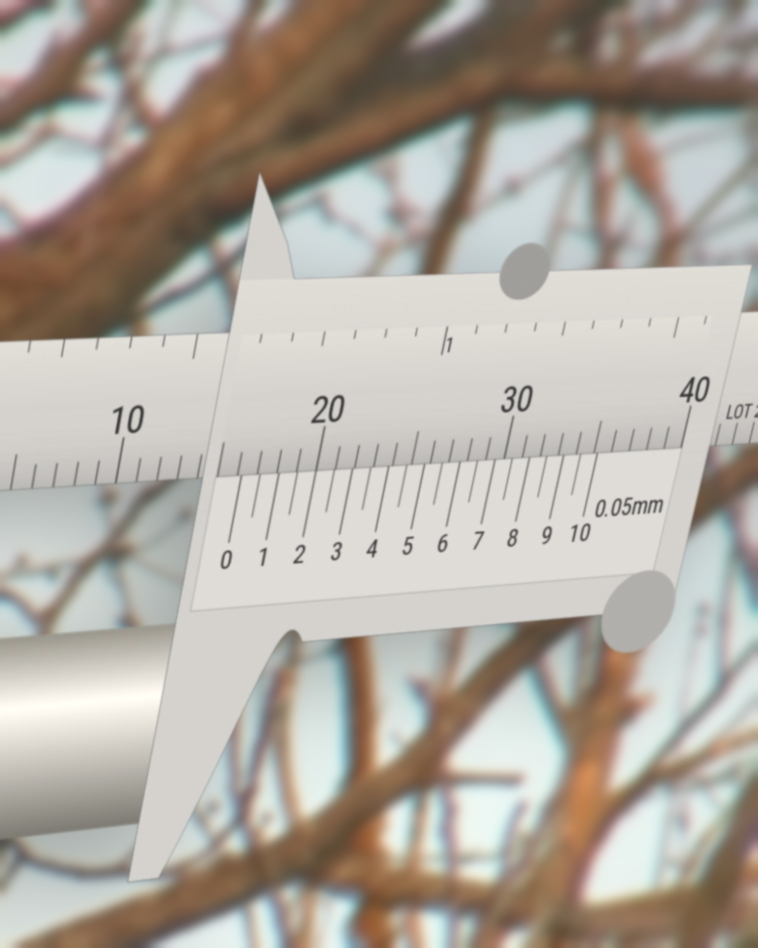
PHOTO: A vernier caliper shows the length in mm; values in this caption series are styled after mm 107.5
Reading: mm 16.2
